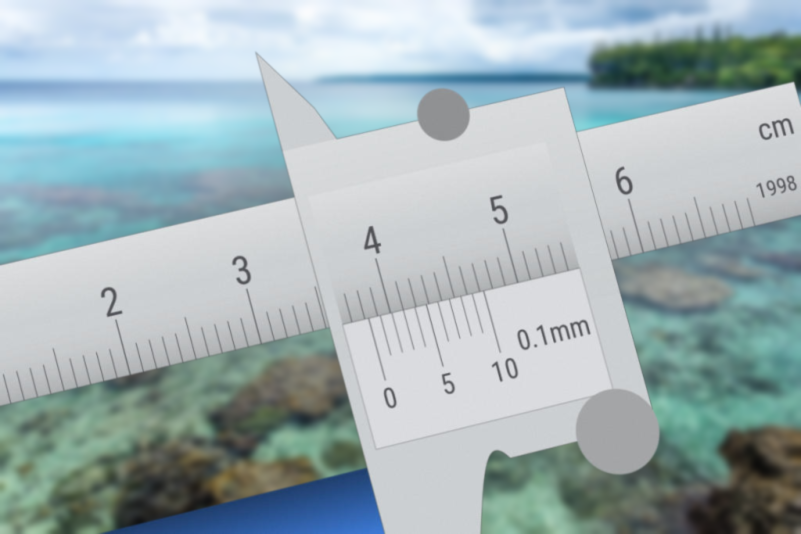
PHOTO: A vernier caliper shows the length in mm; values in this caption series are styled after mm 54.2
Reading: mm 38.3
